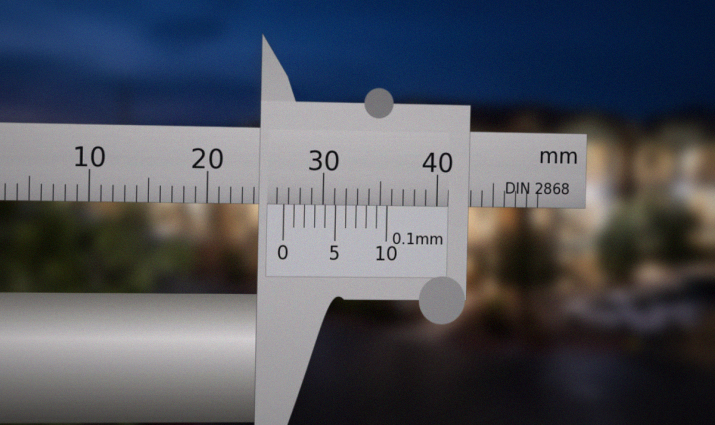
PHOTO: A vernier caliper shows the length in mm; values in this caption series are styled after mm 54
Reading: mm 26.6
